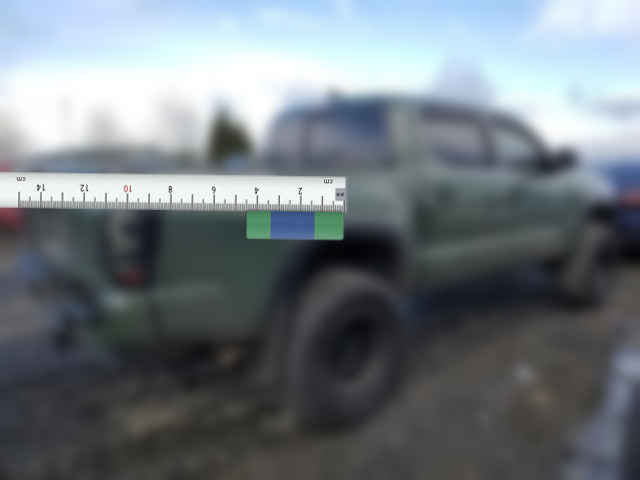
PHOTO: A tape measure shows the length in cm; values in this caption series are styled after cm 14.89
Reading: cm 4.5
